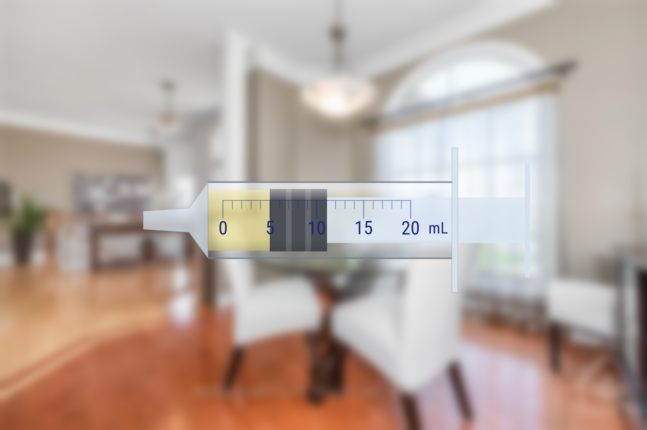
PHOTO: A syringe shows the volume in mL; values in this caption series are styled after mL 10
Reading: mL 5
